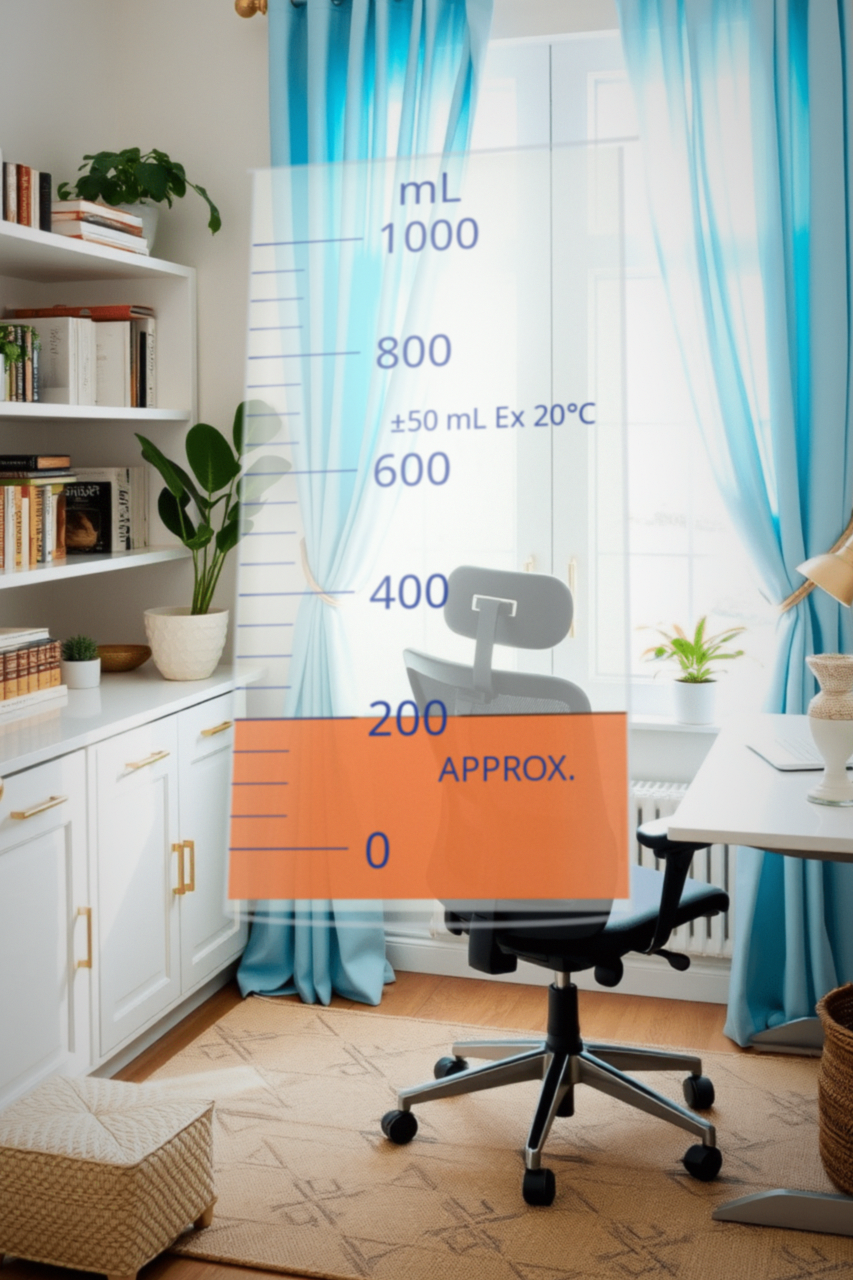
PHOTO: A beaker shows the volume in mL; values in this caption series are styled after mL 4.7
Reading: mL 200
